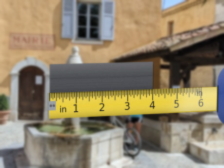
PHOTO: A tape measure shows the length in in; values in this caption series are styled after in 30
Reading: in 4
